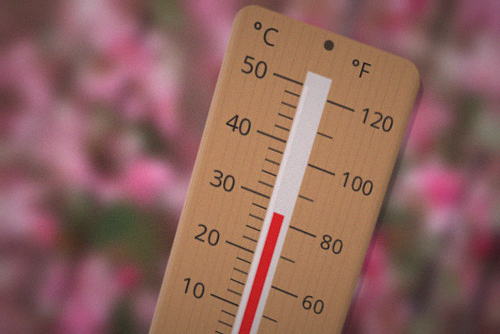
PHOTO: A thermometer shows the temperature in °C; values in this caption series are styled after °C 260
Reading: °C 28
